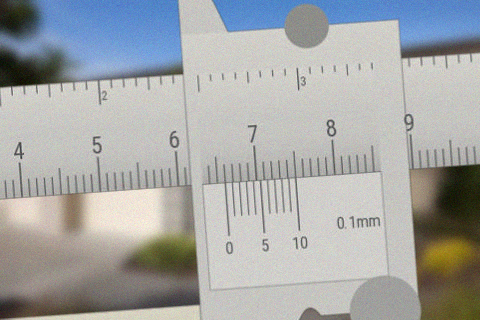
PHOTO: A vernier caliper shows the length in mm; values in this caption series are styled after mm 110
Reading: mm 66.0
